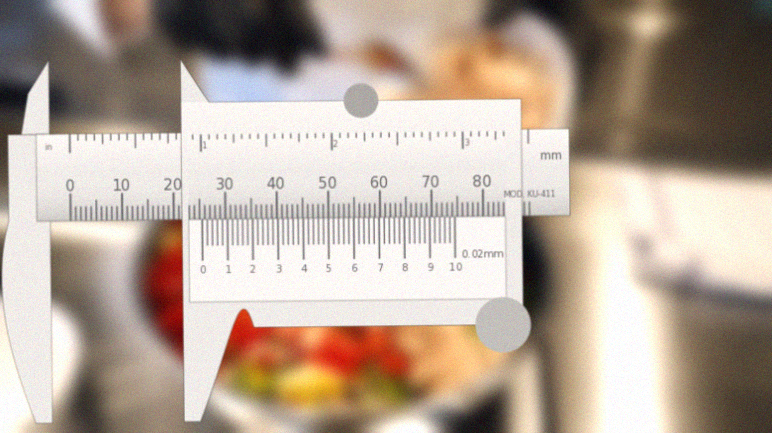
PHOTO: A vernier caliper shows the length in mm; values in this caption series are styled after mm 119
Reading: mm 25.5
